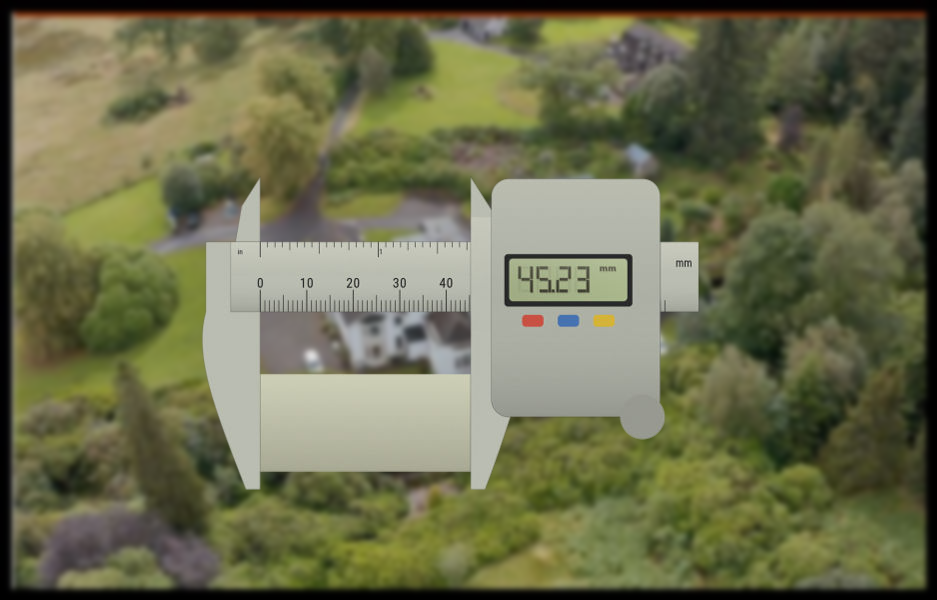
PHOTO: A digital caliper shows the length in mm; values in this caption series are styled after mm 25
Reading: mm 45.23
